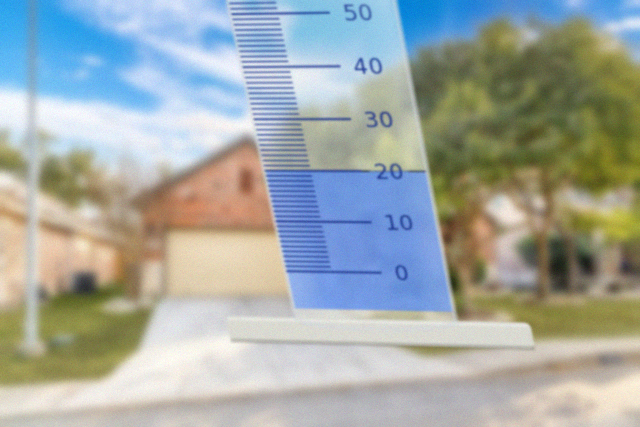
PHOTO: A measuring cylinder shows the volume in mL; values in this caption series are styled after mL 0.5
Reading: mL 20
